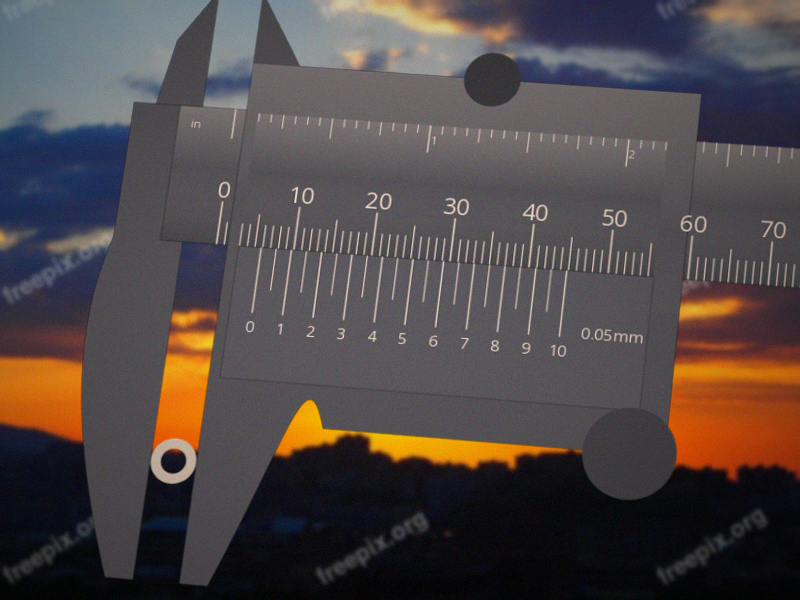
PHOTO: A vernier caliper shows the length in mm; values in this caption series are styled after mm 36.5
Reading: mm 5.8
